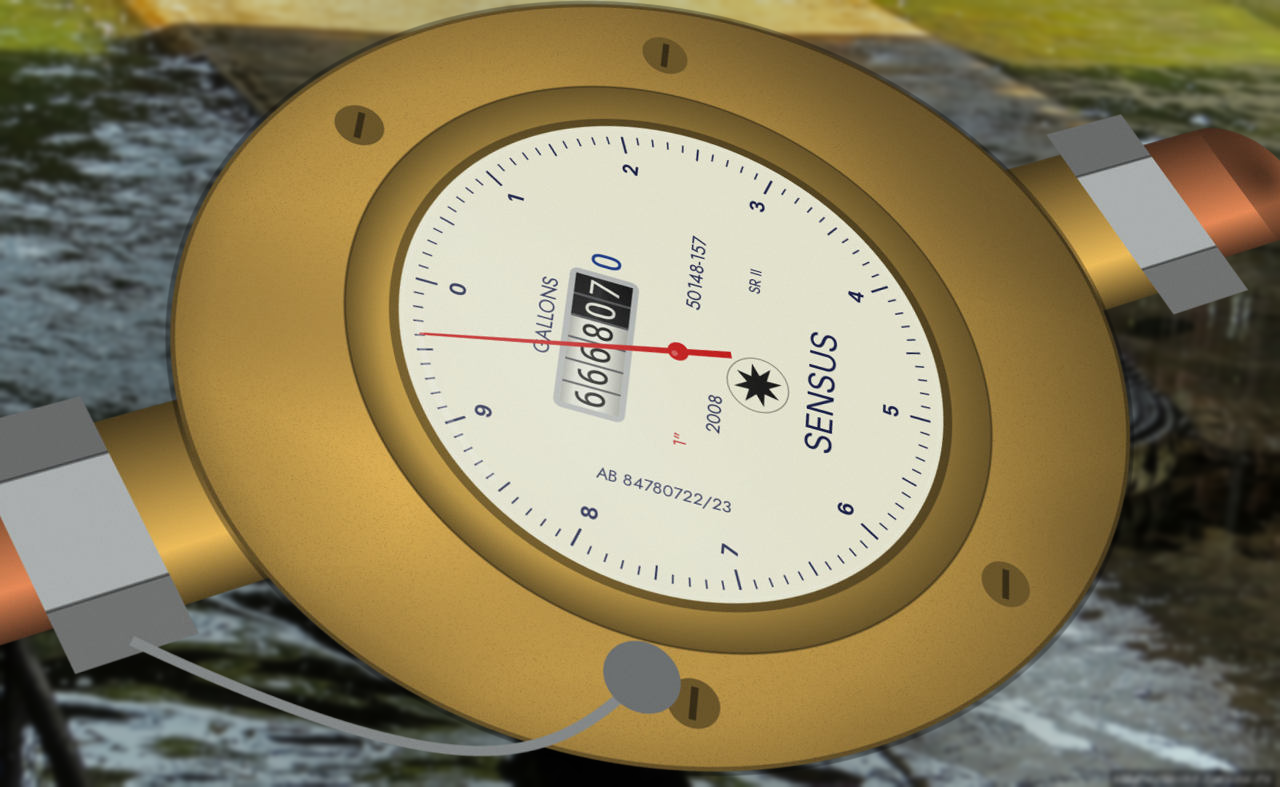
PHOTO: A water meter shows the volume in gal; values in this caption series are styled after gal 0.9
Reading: gal 6668069.6
